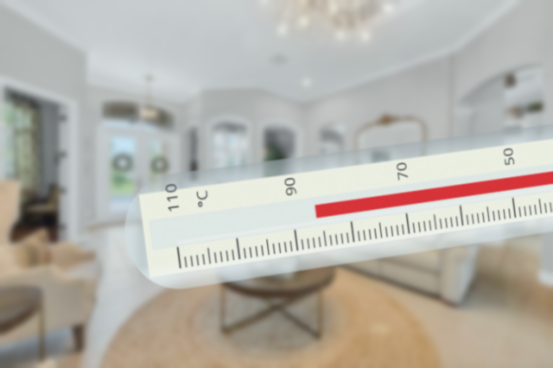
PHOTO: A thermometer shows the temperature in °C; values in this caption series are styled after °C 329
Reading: °C 86
